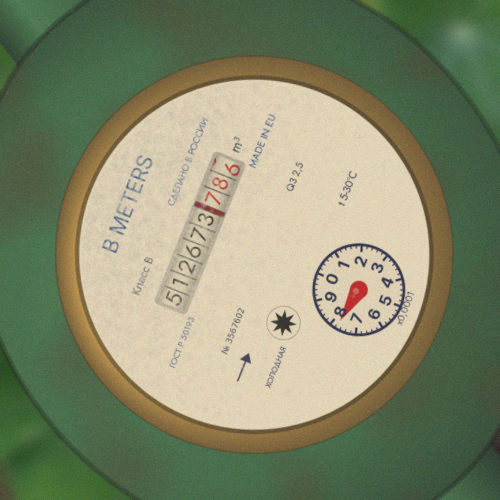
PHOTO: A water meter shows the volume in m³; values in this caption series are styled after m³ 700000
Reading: m³ 512673.7857
